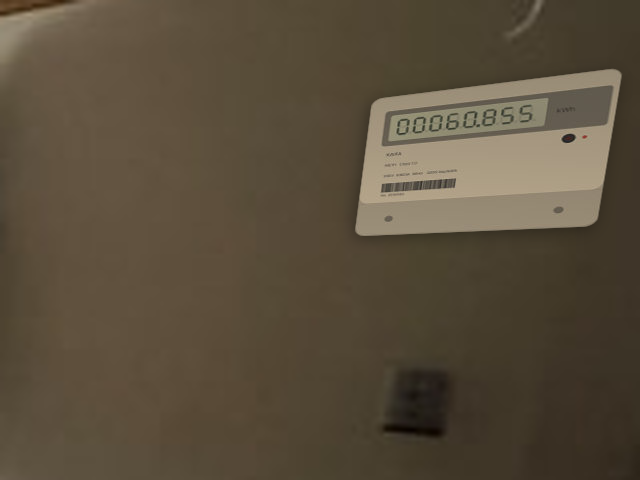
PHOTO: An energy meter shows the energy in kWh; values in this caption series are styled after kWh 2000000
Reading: kWh 60.855
